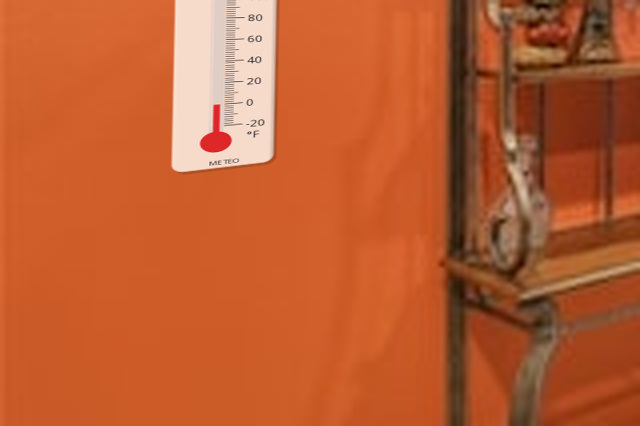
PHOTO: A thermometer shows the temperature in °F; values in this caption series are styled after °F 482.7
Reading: °F 0
